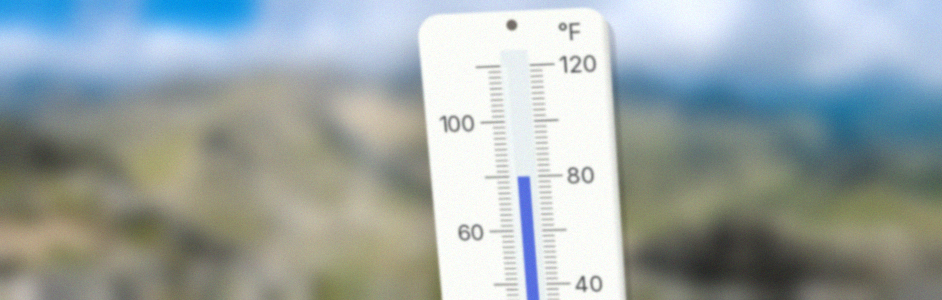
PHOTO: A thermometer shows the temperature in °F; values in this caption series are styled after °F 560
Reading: °F 80
